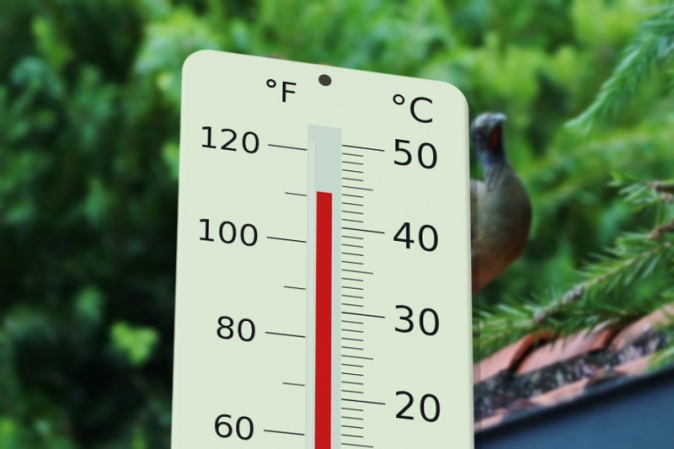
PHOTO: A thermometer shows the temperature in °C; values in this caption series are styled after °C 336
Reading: °C 44
